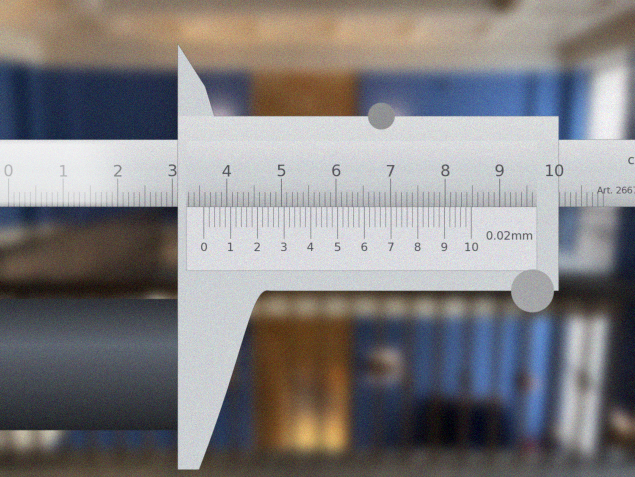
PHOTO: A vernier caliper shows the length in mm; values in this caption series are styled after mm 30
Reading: mm 35.8
